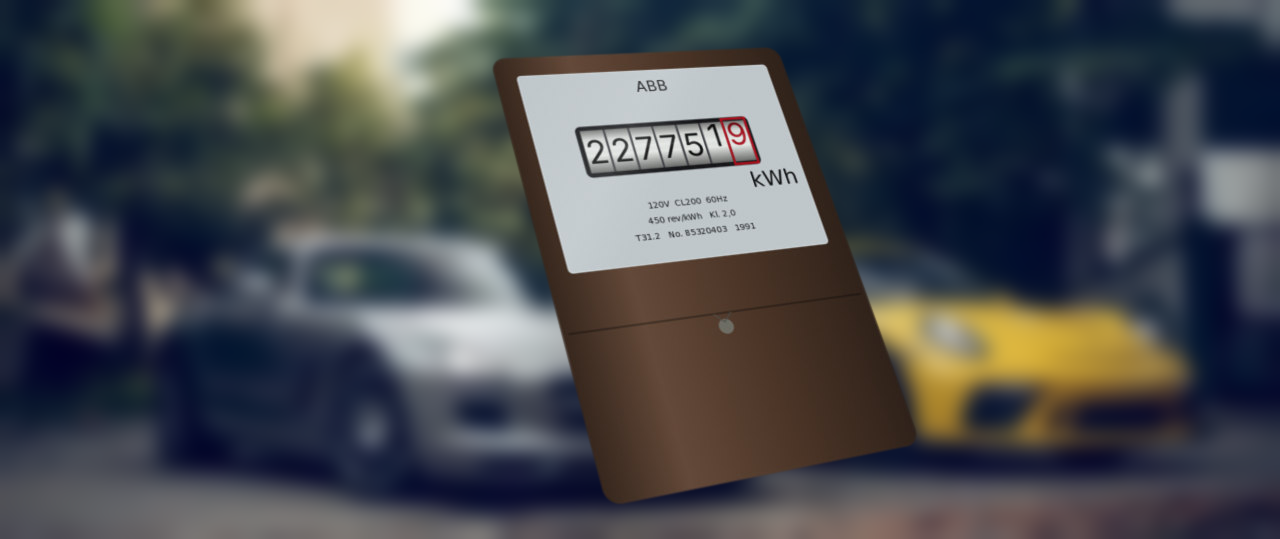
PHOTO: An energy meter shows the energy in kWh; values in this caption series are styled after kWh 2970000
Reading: kWh 227751.9
